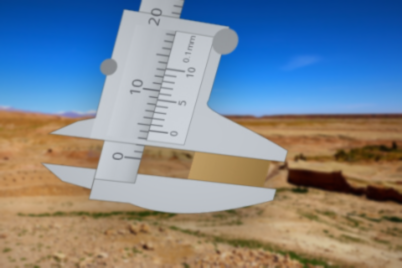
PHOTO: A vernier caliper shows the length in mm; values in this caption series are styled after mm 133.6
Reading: mm 4.2
